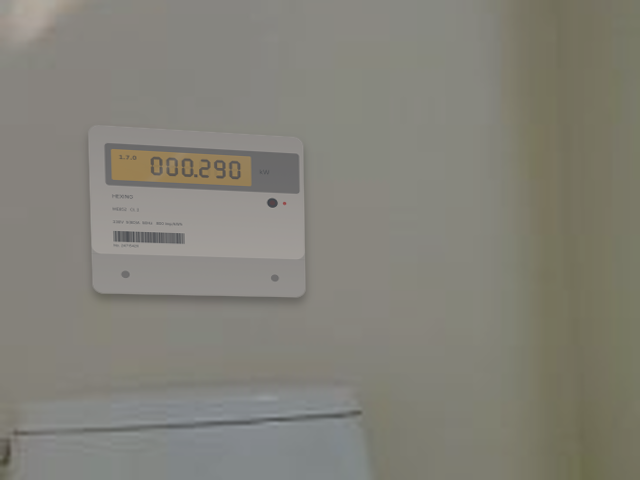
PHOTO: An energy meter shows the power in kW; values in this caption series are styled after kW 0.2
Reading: kW 0.290
